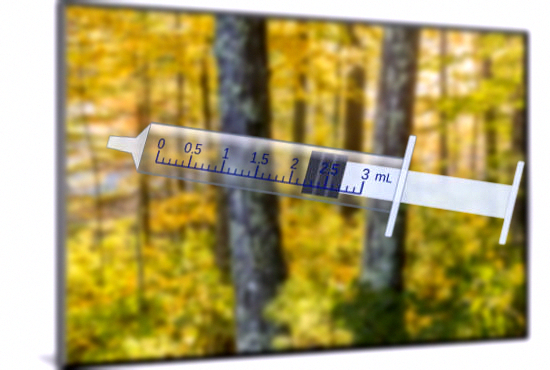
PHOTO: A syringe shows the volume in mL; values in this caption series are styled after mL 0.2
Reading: mL 2.2
